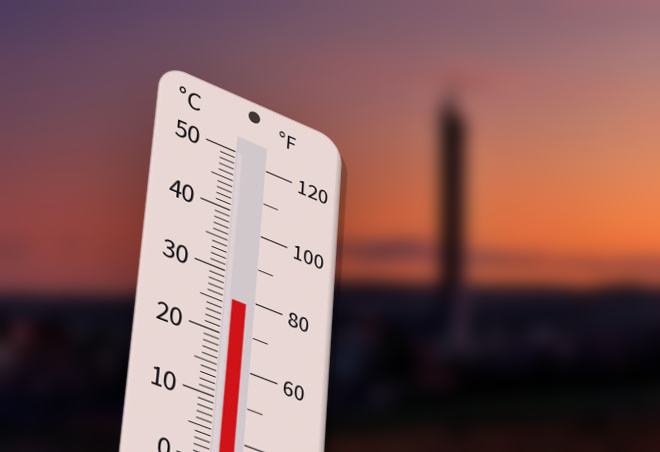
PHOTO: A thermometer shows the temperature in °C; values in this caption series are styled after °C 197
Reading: °C 26
